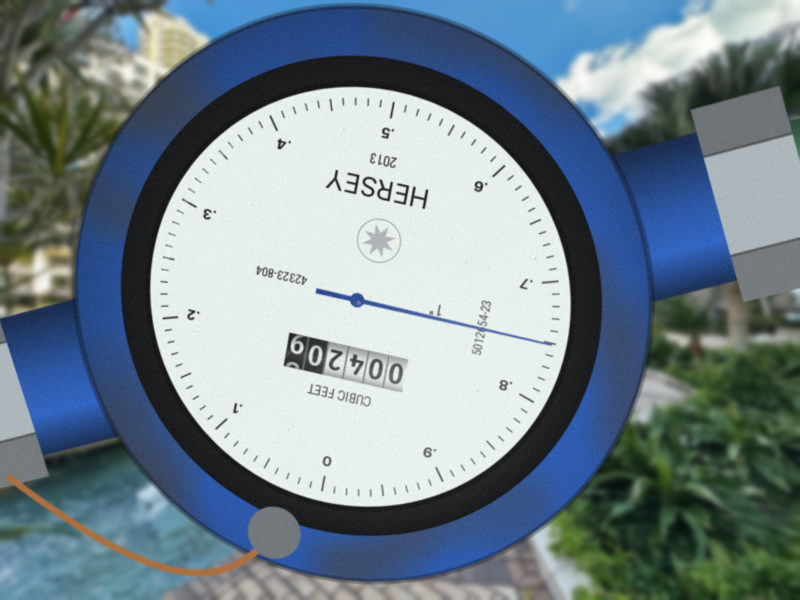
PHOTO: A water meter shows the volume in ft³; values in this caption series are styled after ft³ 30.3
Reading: ft³ 4208.75
